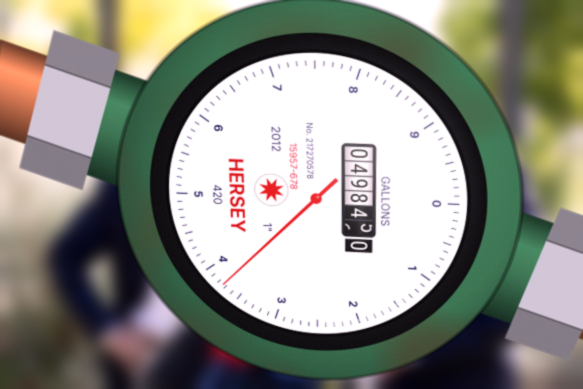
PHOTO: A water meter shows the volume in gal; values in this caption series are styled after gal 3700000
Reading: gal 498453.7
